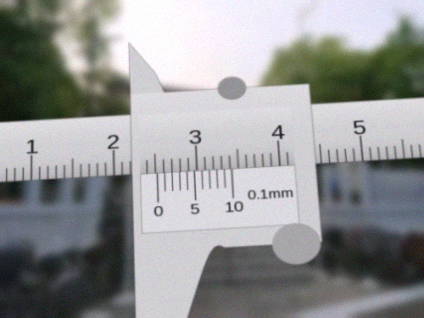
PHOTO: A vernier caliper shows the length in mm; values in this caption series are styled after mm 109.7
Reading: mm 25.2
